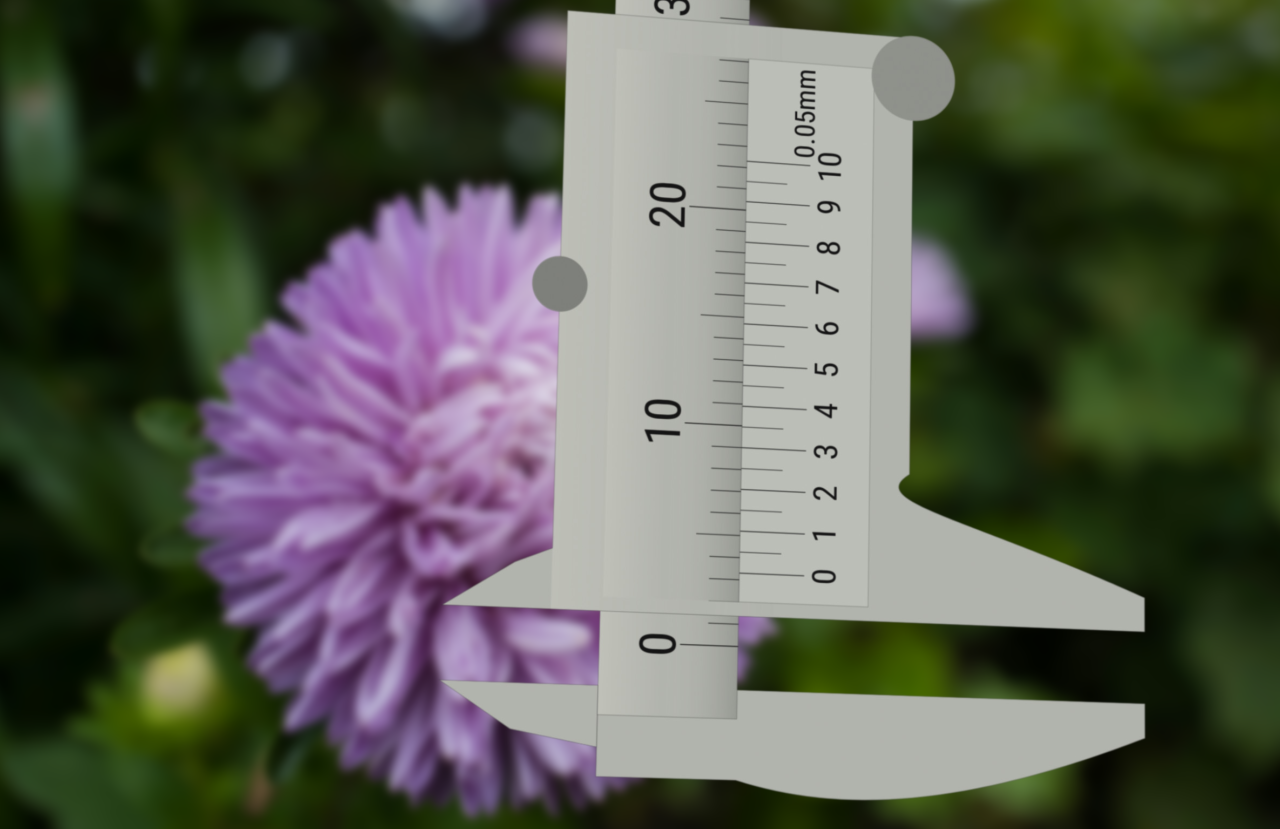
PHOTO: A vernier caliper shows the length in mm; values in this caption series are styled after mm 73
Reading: mm 3.3
